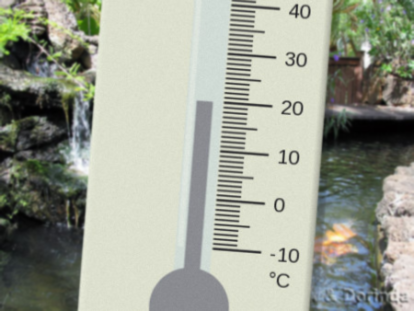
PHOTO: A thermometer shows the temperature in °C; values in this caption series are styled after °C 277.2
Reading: °C 20
